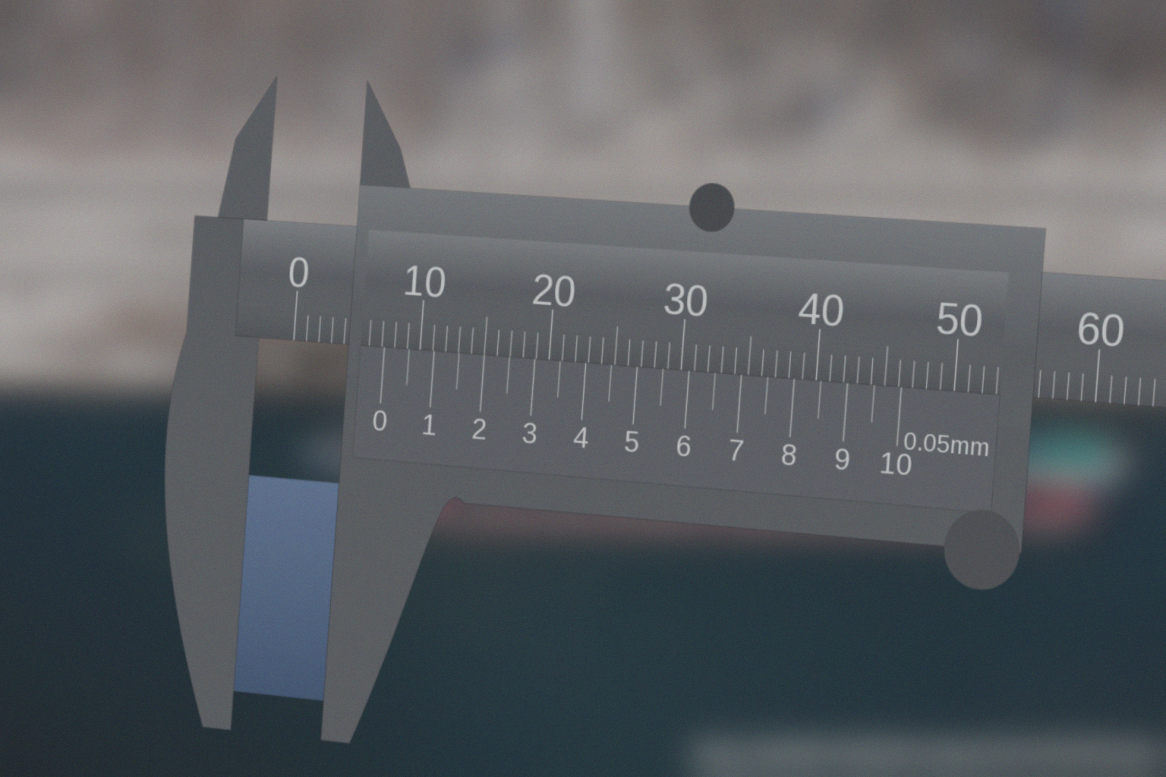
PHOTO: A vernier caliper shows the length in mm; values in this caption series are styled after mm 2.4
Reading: mm 7.2
